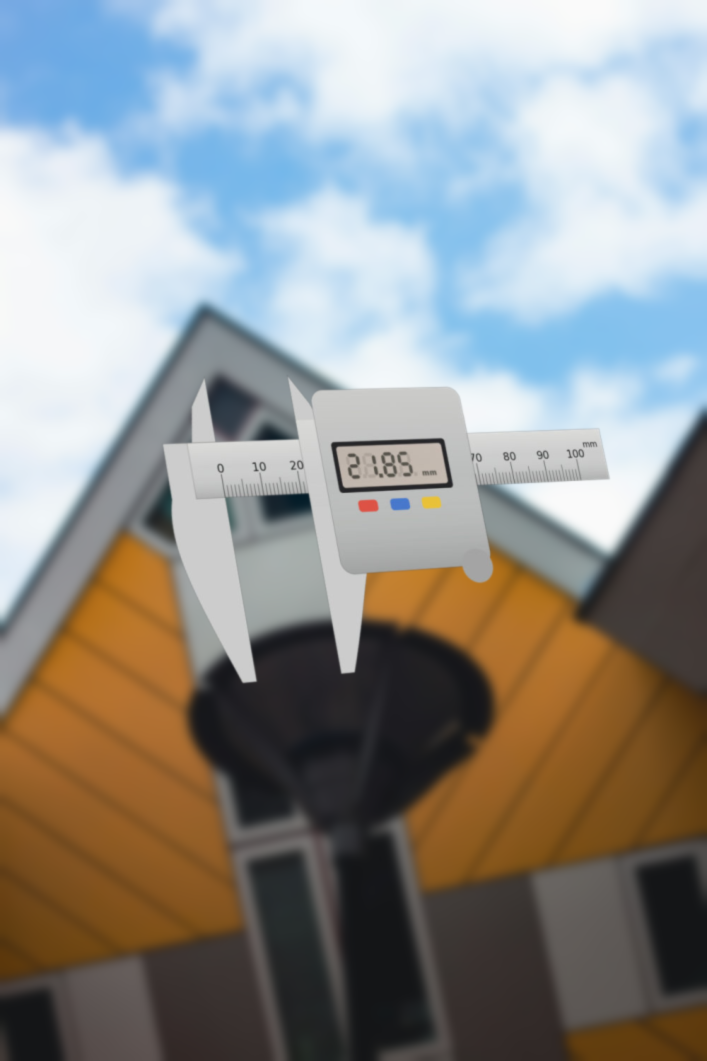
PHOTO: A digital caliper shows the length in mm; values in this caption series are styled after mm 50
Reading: mm 21.85
